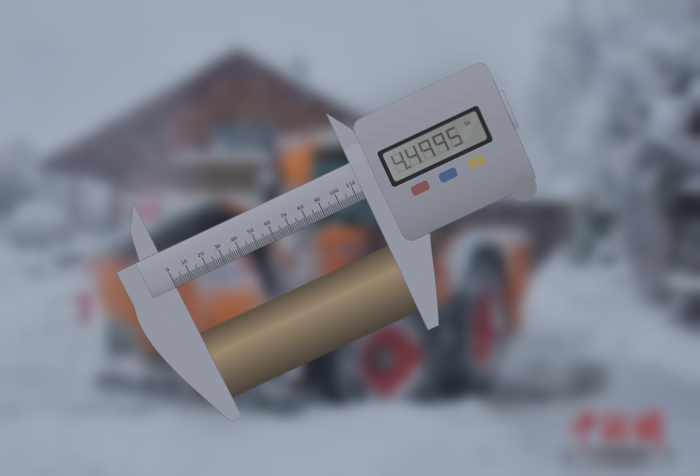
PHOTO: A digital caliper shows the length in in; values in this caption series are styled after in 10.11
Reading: in 4.4995
